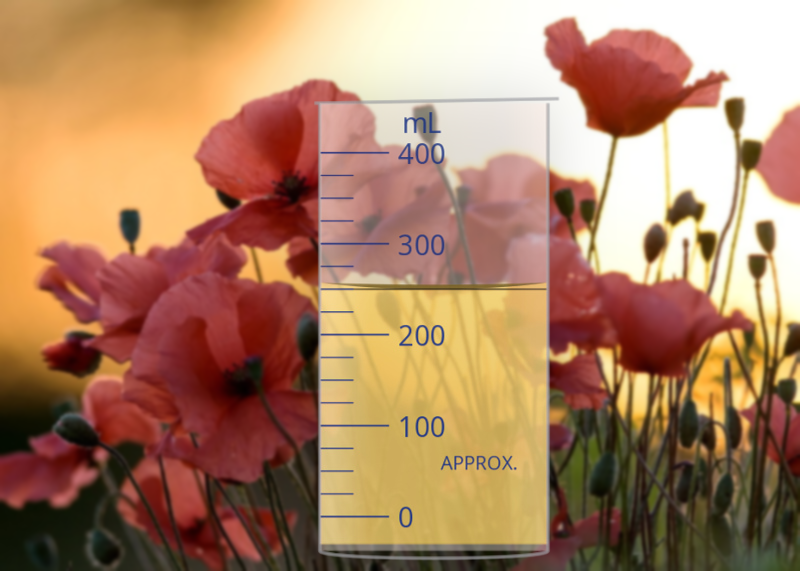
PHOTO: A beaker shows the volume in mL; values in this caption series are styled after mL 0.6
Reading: mL 250
